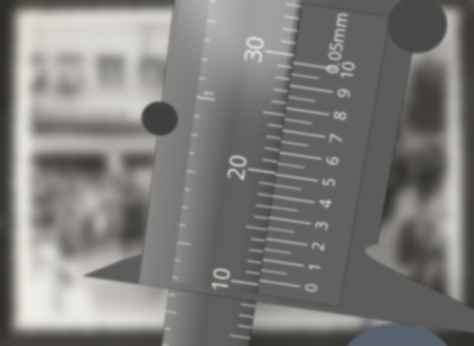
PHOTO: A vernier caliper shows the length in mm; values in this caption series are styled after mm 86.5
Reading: mm 10.4
